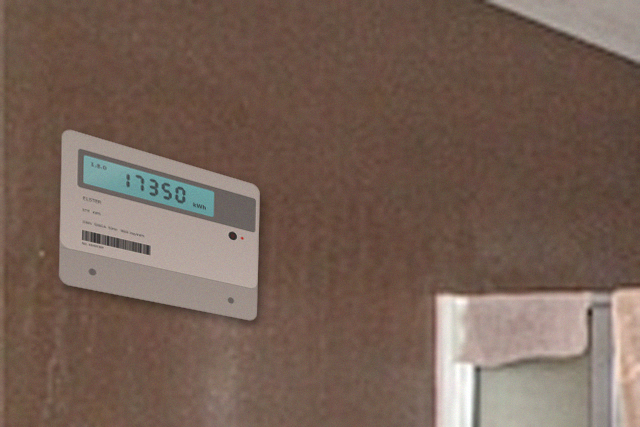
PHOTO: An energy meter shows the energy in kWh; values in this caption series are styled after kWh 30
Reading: kWh 17350
